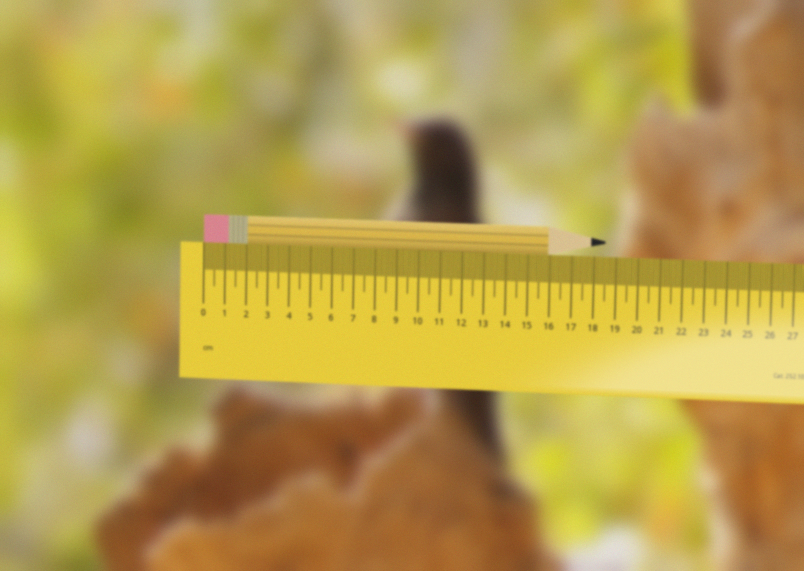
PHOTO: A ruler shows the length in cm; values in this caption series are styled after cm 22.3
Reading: cm 18.5
